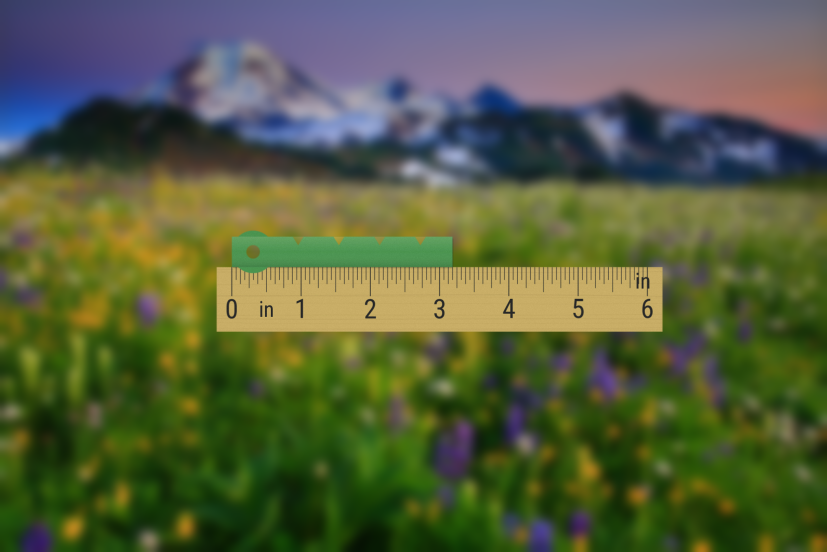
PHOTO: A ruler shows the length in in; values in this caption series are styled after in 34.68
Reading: in 3.1875
